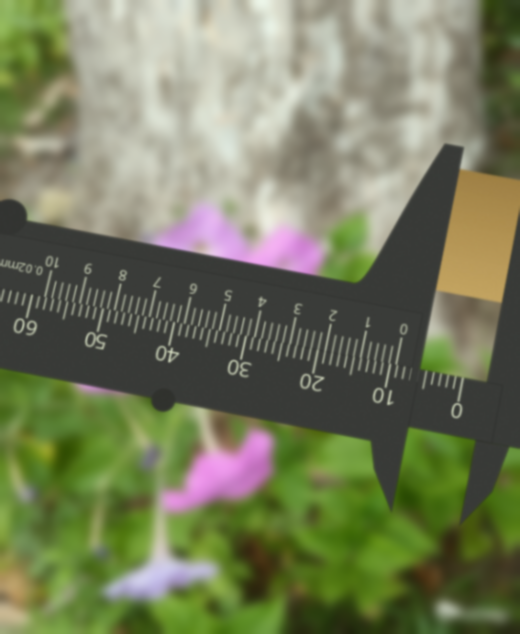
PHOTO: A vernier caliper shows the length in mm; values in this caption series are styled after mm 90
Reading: mm 9.2
